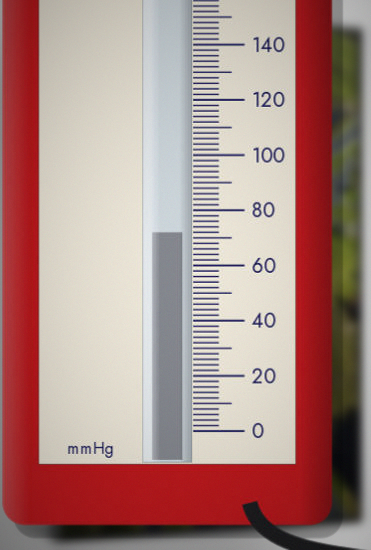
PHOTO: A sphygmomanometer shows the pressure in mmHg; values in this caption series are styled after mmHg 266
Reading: mmHg 72
